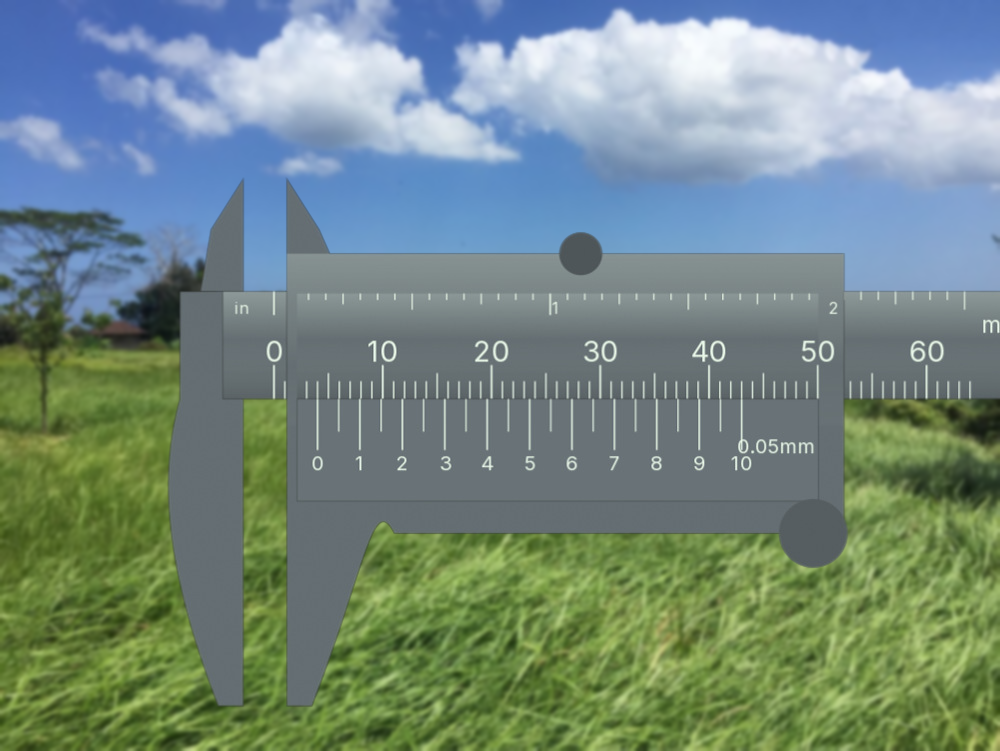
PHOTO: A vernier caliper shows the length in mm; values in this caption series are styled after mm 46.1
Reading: mm 4.0
